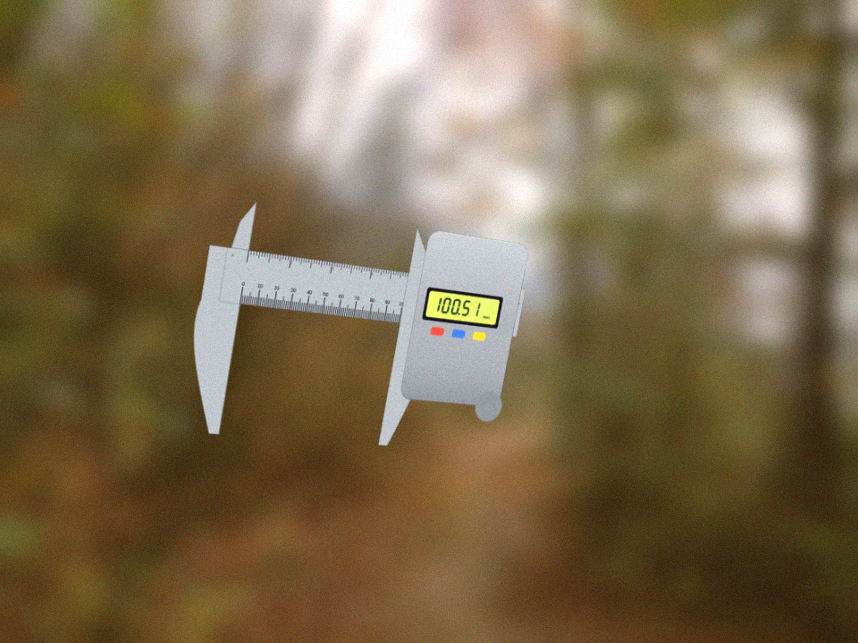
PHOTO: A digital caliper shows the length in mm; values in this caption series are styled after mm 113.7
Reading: mm 100.51
